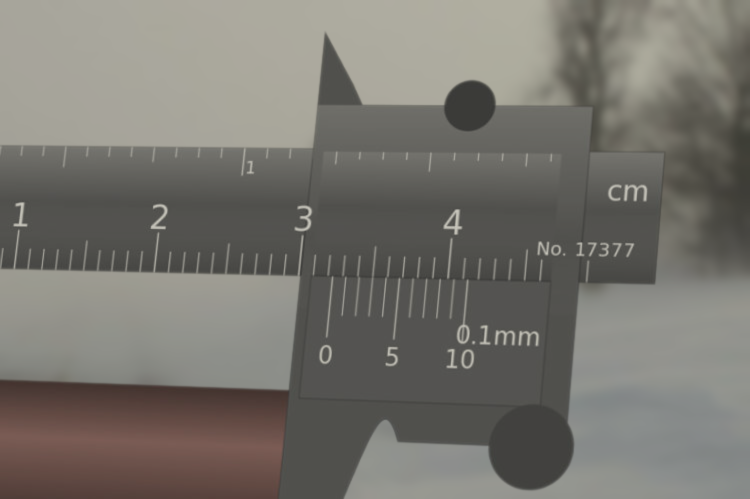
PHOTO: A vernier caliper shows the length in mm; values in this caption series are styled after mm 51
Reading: mm 32.3
